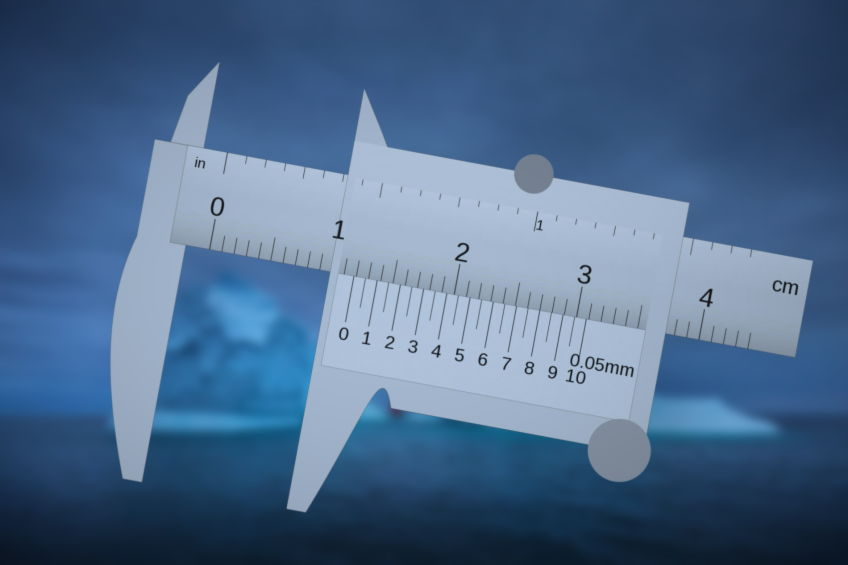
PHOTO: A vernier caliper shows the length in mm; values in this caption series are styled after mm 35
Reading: mm 11.8
